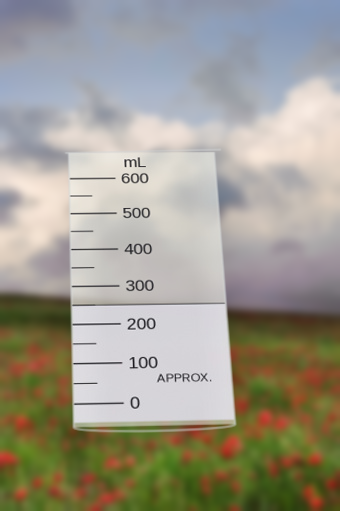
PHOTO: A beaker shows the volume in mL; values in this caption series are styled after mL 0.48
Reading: mL 250
